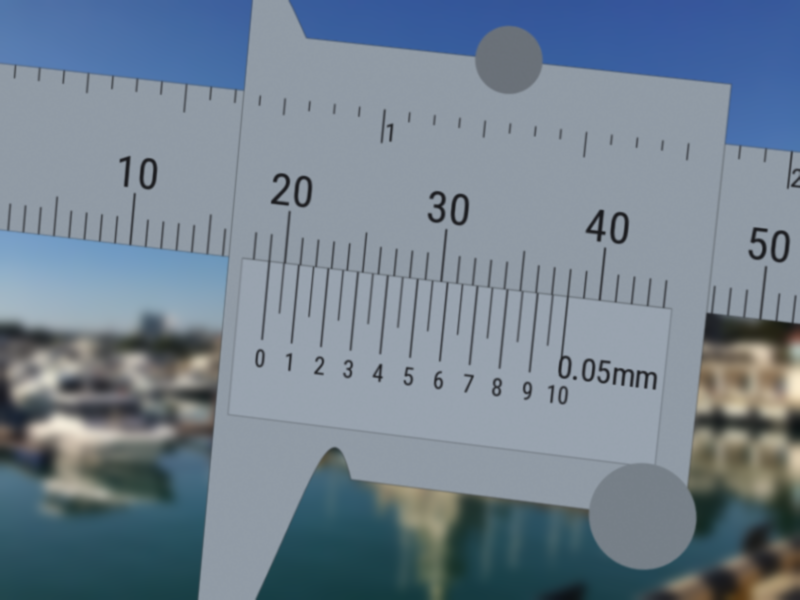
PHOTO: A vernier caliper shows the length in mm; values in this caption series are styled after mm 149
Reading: mm 19.0
